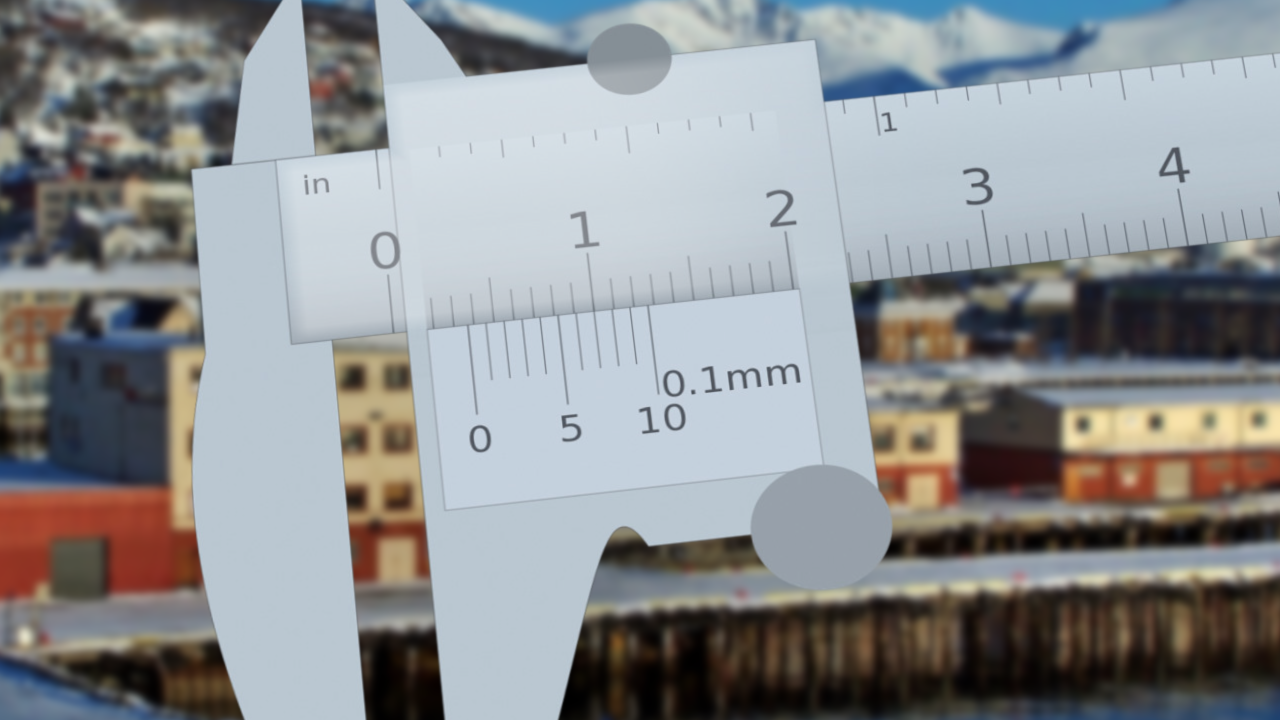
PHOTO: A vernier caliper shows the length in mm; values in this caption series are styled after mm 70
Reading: mm 3.7
